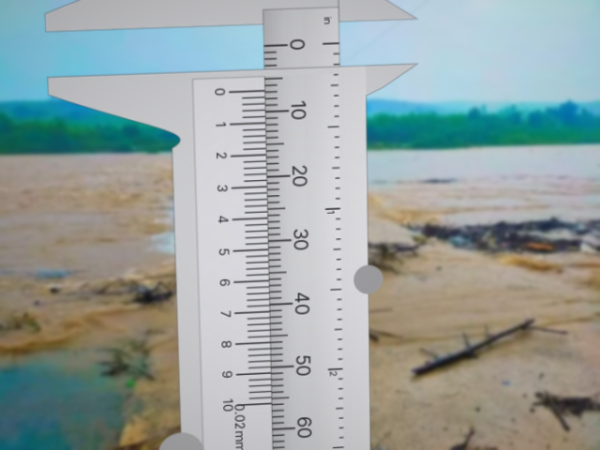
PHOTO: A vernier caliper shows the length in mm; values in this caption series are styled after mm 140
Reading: mm 6.8
